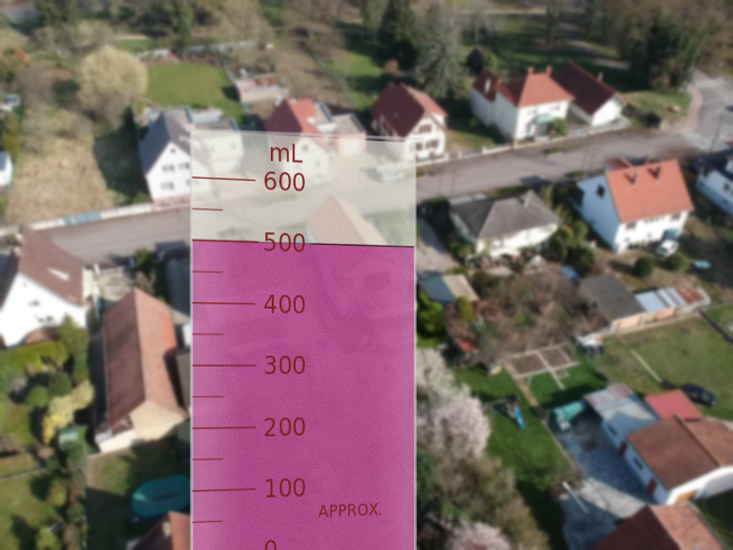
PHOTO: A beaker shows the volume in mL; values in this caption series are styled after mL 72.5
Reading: mL 500
